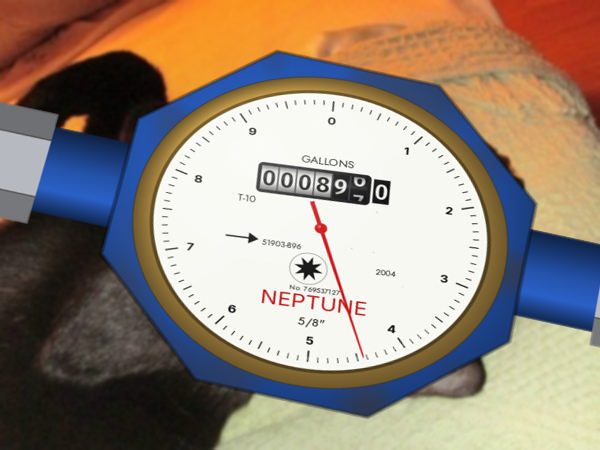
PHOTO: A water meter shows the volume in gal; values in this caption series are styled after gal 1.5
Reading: gal 8964.4
